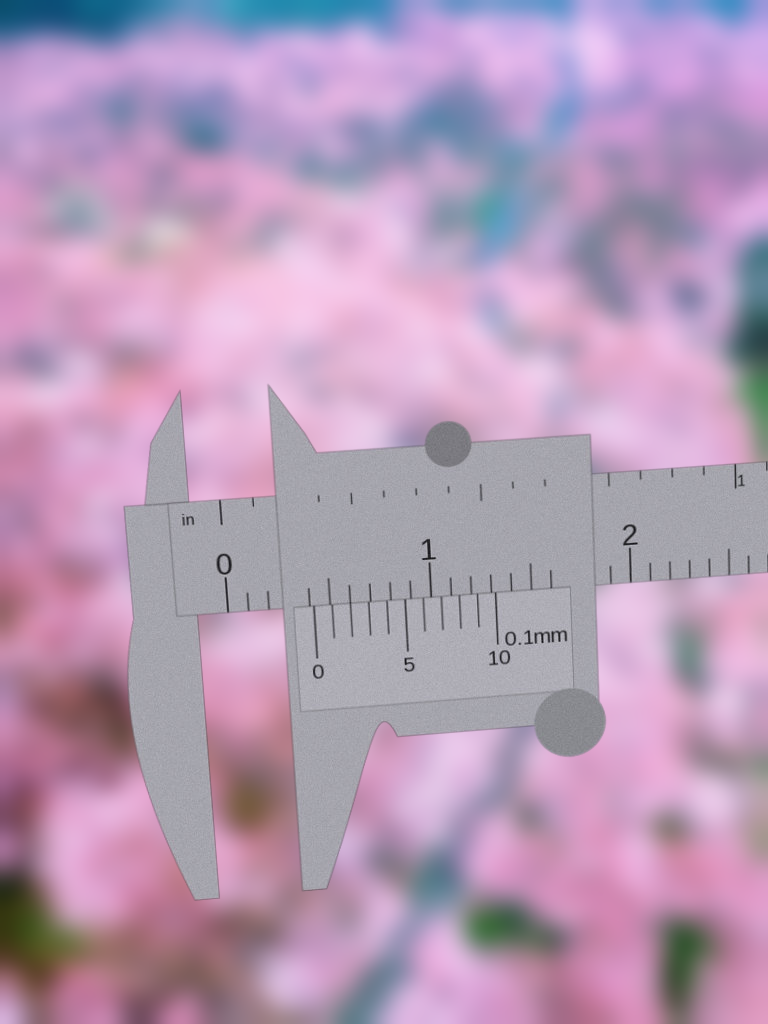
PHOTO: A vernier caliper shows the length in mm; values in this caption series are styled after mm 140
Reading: mm 4.2
